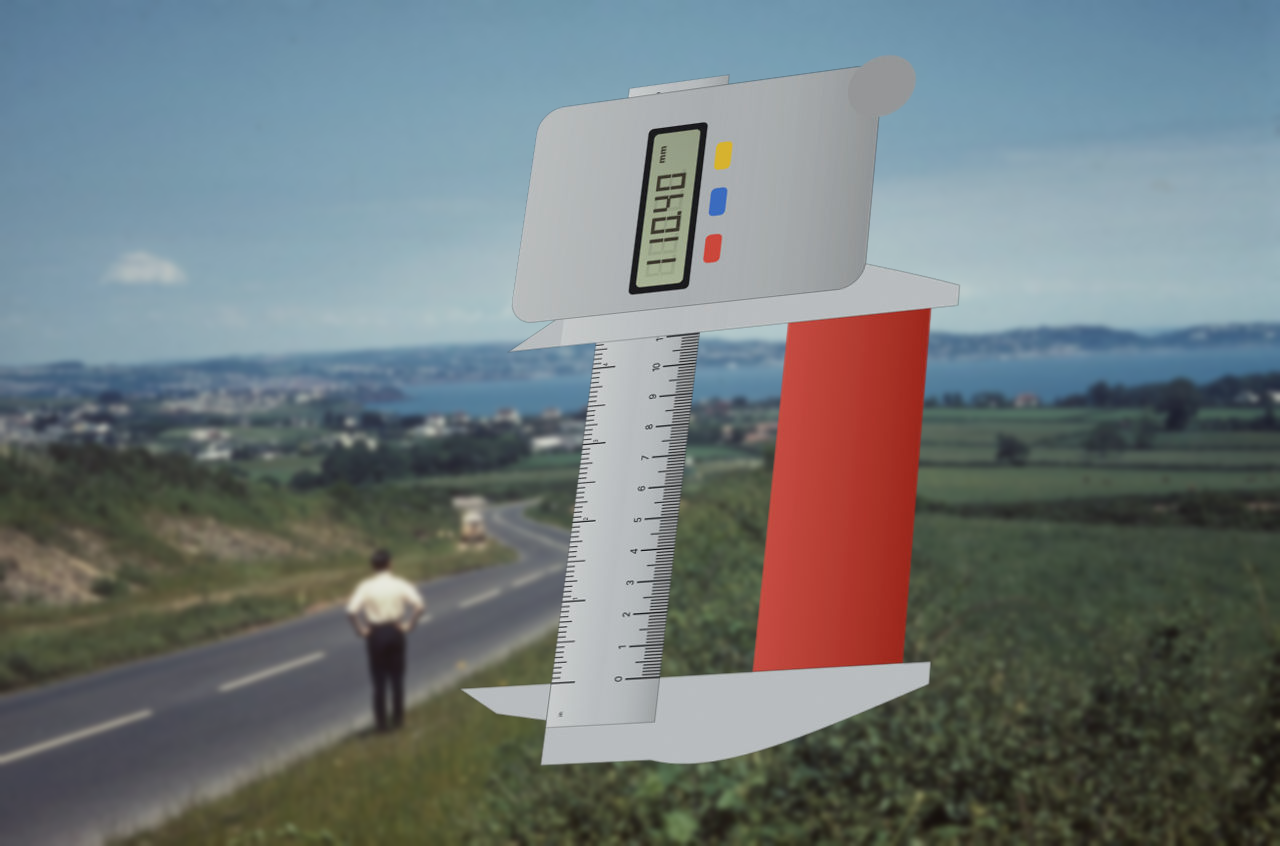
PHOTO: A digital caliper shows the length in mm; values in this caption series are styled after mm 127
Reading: mm 110.40
